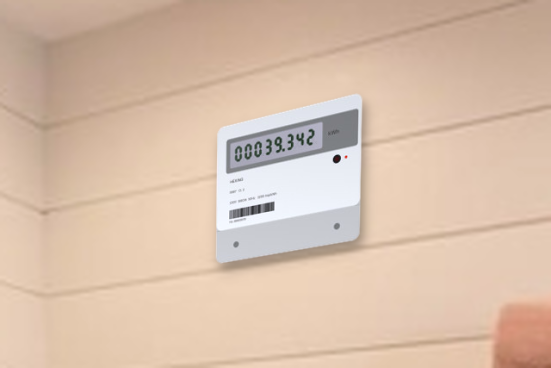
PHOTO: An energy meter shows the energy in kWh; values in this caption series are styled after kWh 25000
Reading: kWh 39.342
